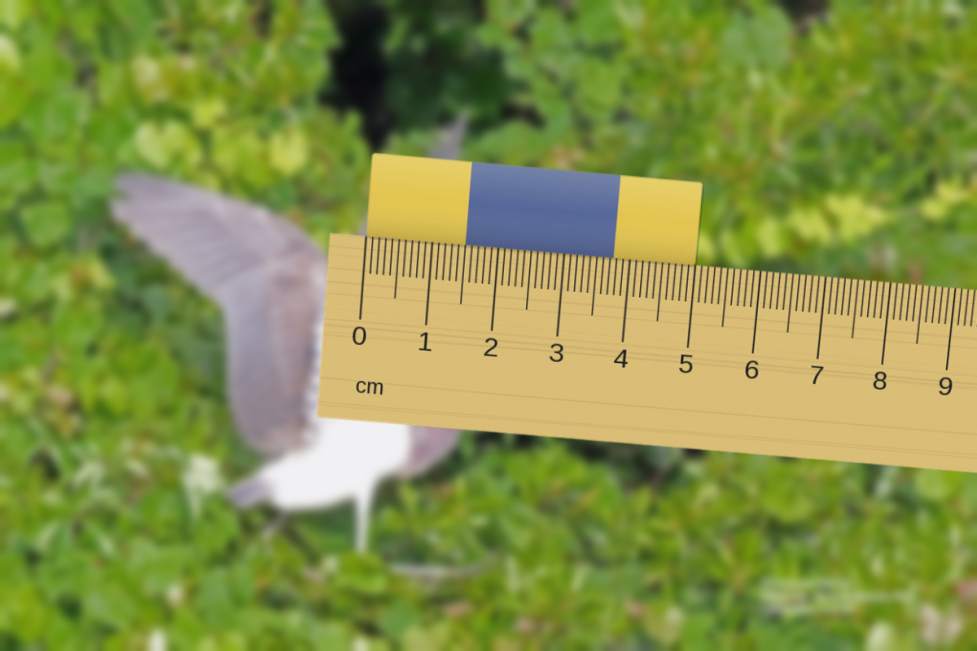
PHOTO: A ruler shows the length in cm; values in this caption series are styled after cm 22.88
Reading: cm 5
